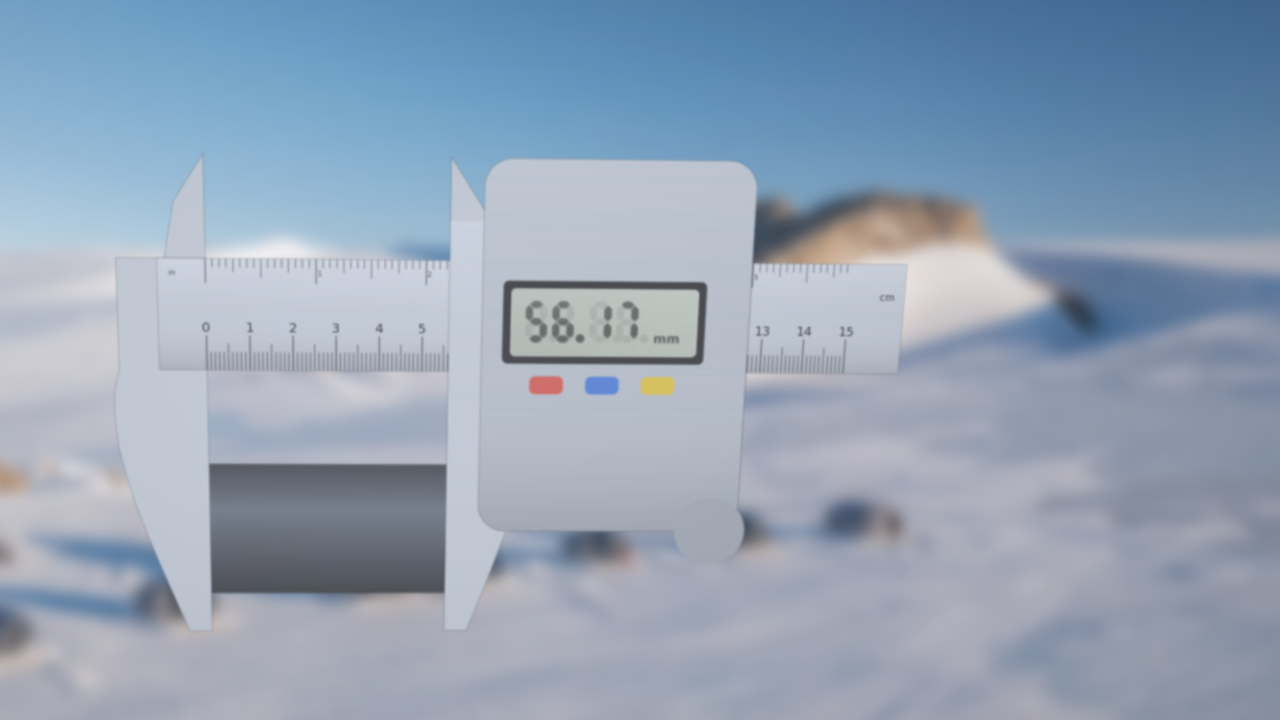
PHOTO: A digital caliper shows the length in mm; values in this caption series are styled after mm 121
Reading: mm 56.17
